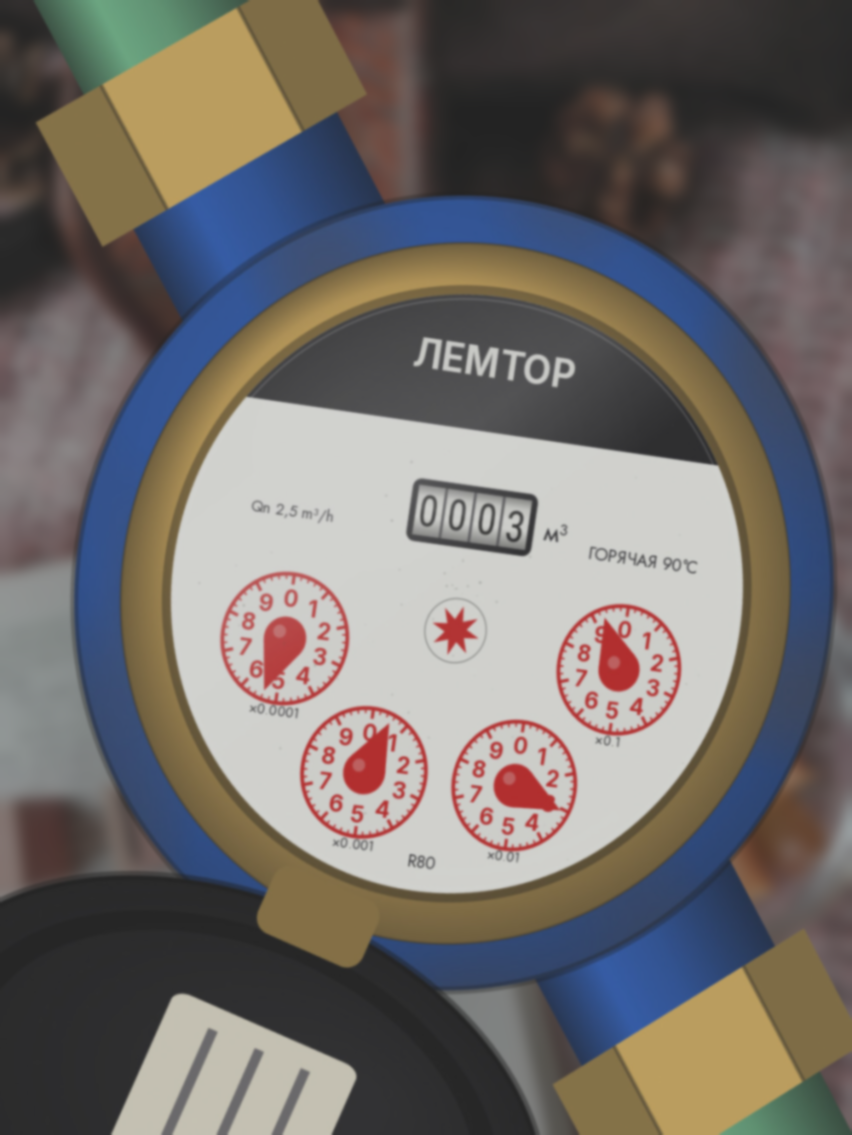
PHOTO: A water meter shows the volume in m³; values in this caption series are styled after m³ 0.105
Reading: m³ 2.9305
